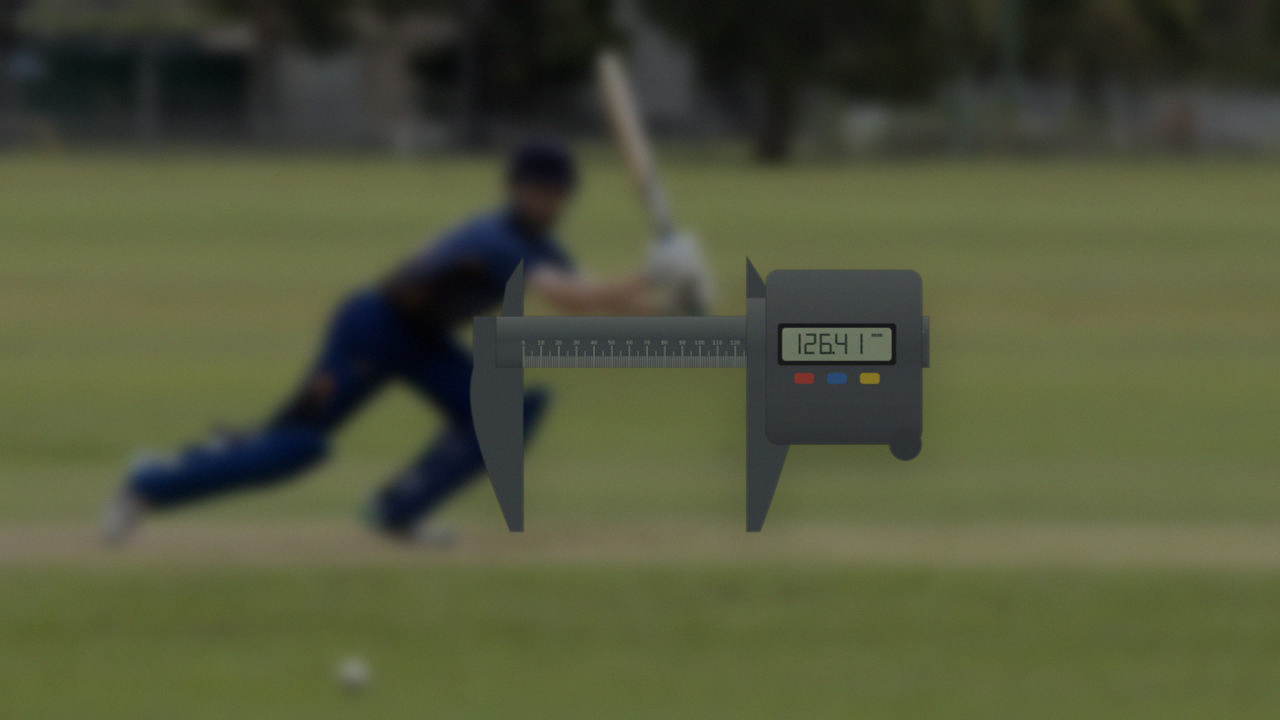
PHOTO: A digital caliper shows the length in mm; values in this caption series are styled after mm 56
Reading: mm 126.41
